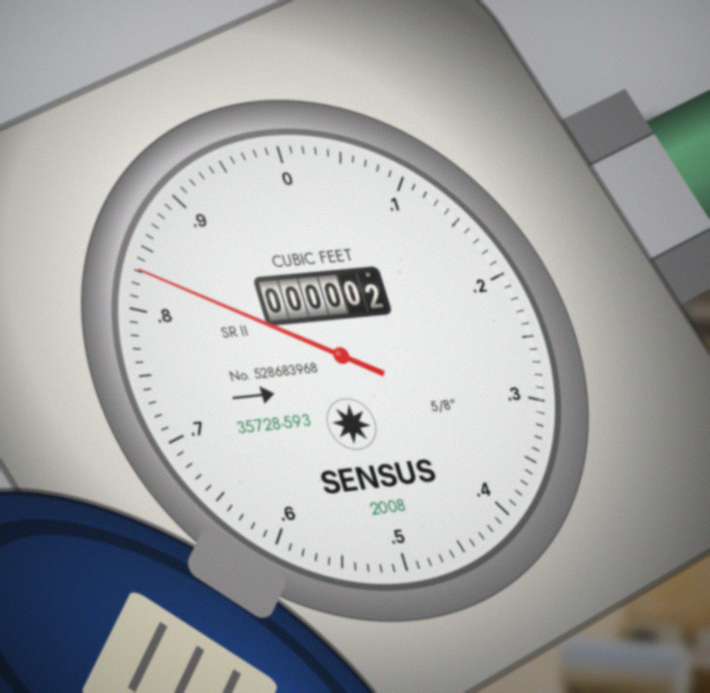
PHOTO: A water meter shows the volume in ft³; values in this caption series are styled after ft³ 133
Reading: ft³ 1.83
